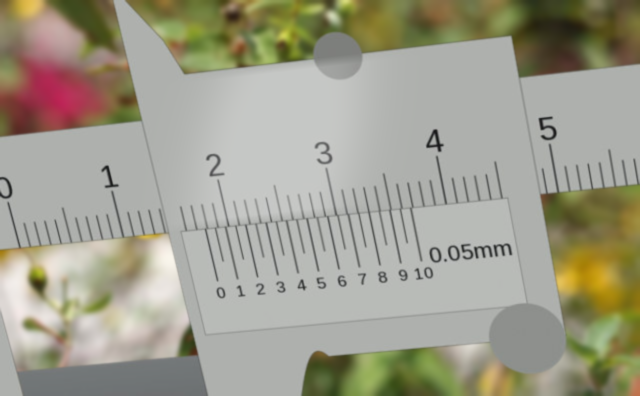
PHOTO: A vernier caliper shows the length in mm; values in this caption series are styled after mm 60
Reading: mm 17.8
